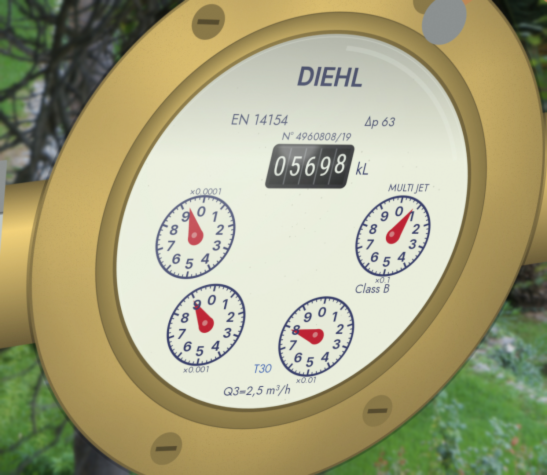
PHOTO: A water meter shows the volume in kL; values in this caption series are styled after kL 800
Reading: kL 5698.0789
